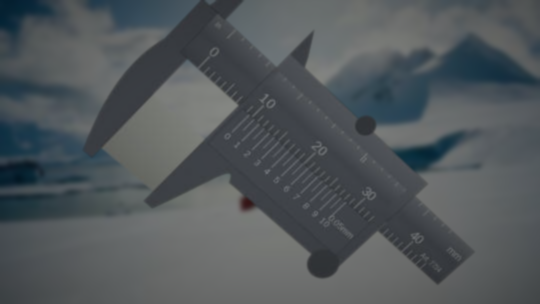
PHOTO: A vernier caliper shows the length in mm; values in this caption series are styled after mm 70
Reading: mm 9.5
